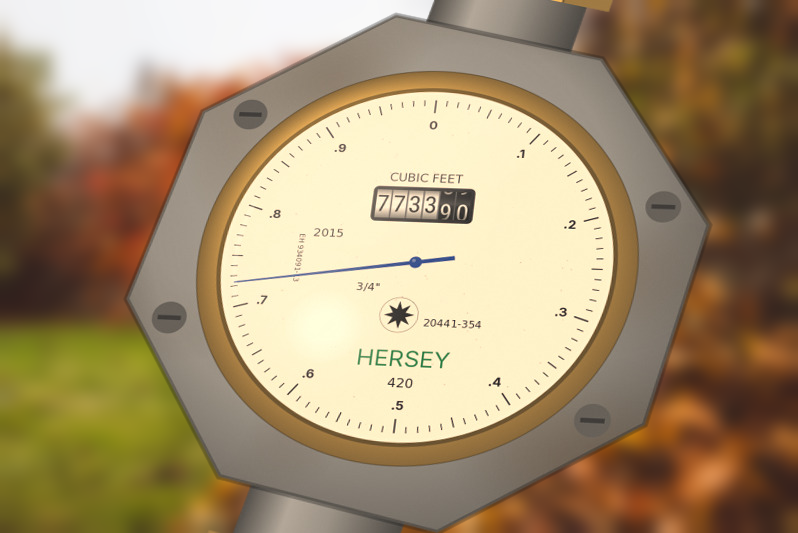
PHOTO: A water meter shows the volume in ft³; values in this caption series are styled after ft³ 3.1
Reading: ft³ 773389.72
